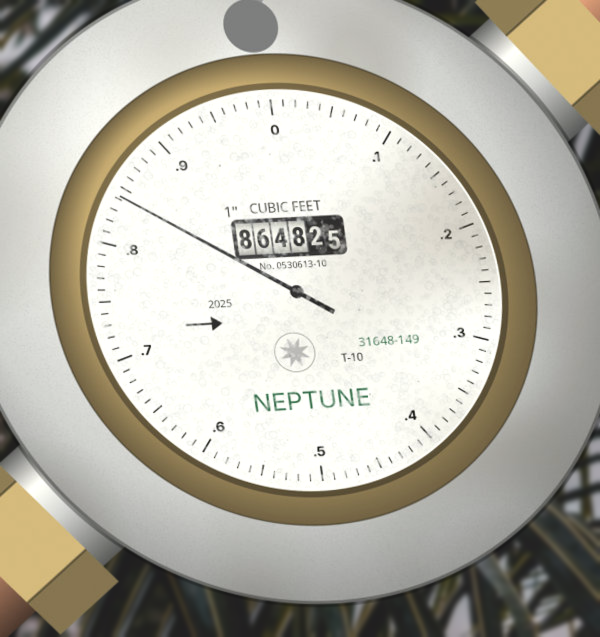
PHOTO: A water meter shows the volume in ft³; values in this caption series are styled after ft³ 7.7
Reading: ft³ 864824.84
